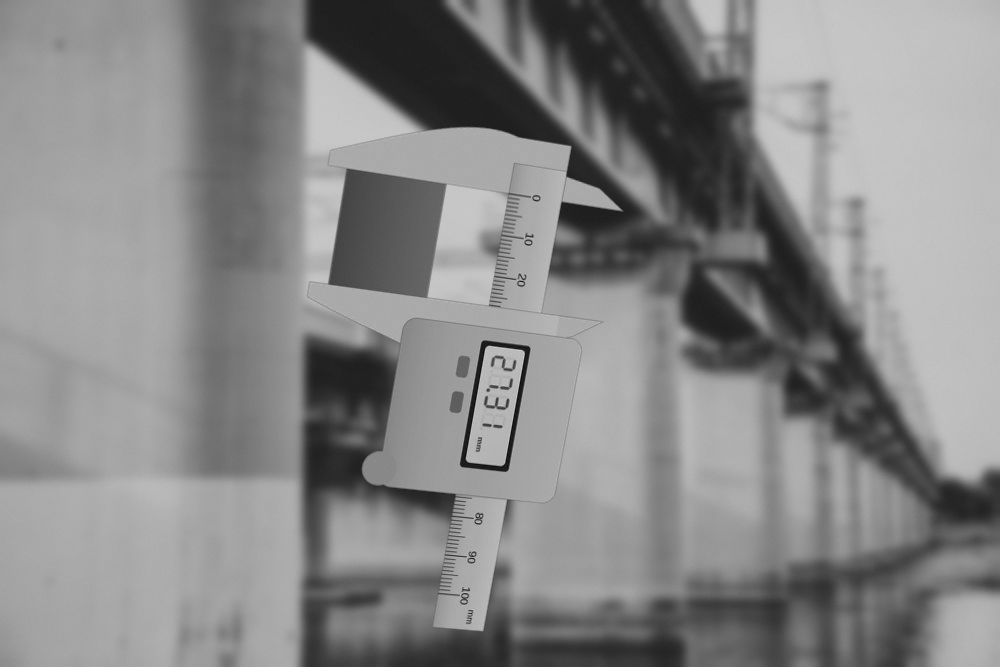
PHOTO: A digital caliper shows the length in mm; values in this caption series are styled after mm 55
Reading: mm 27.31
